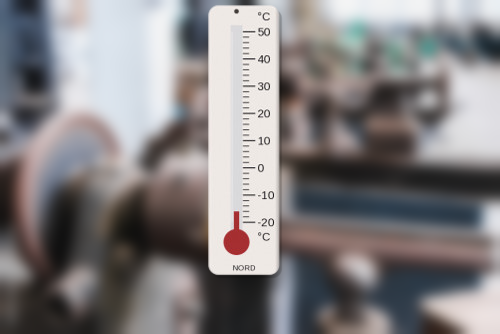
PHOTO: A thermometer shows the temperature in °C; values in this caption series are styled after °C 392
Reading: °C -16
